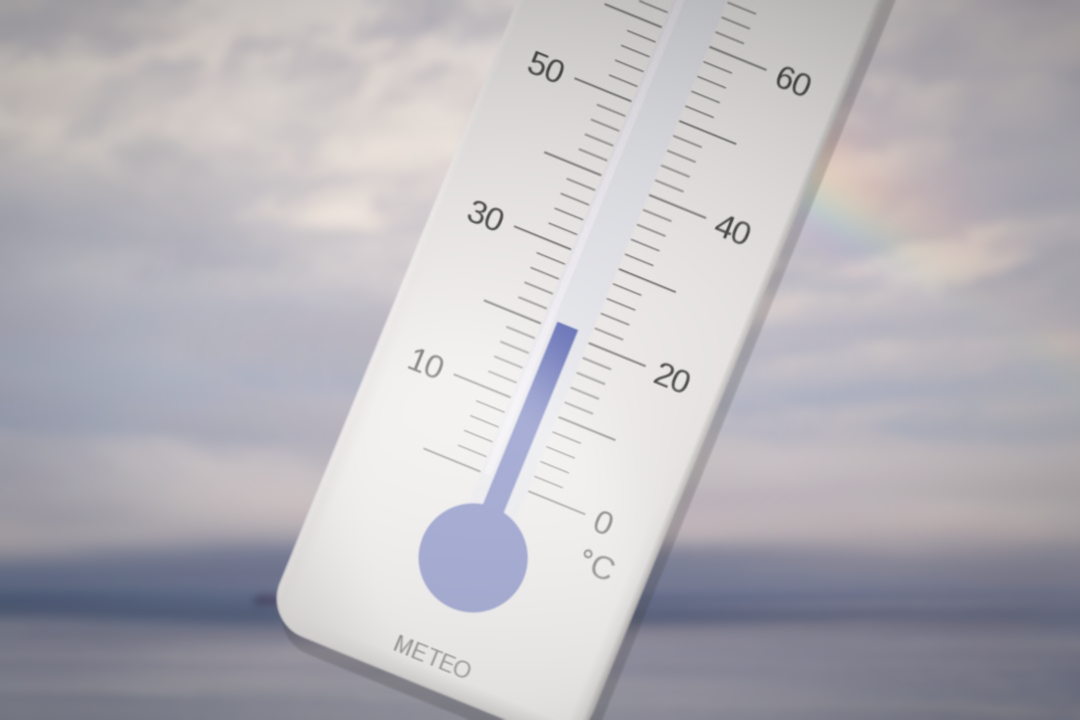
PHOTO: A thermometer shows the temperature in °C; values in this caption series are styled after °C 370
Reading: °C 21
